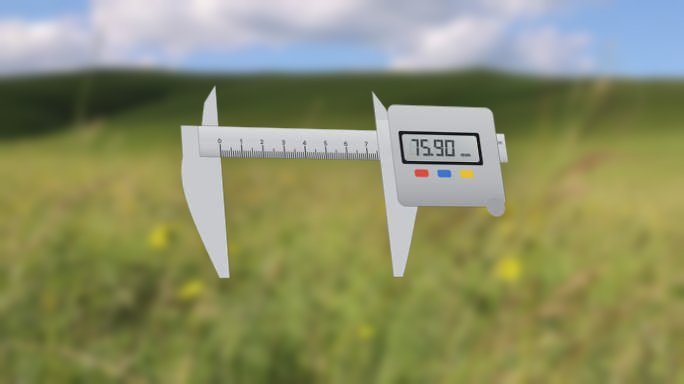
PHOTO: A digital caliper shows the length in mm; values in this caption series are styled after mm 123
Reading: mm 75.90
